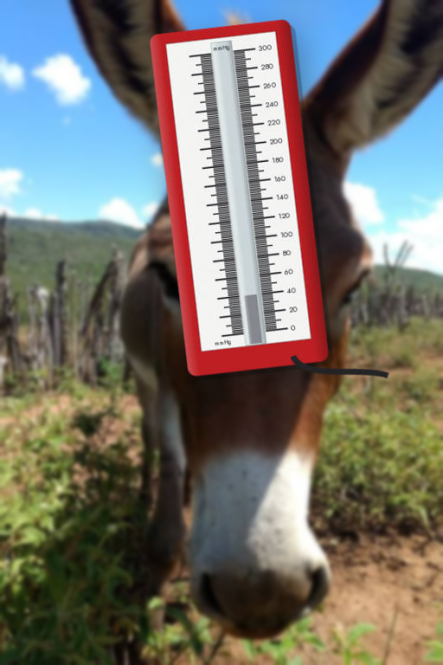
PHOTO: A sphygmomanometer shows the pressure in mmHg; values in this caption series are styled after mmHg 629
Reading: mmHg 40
